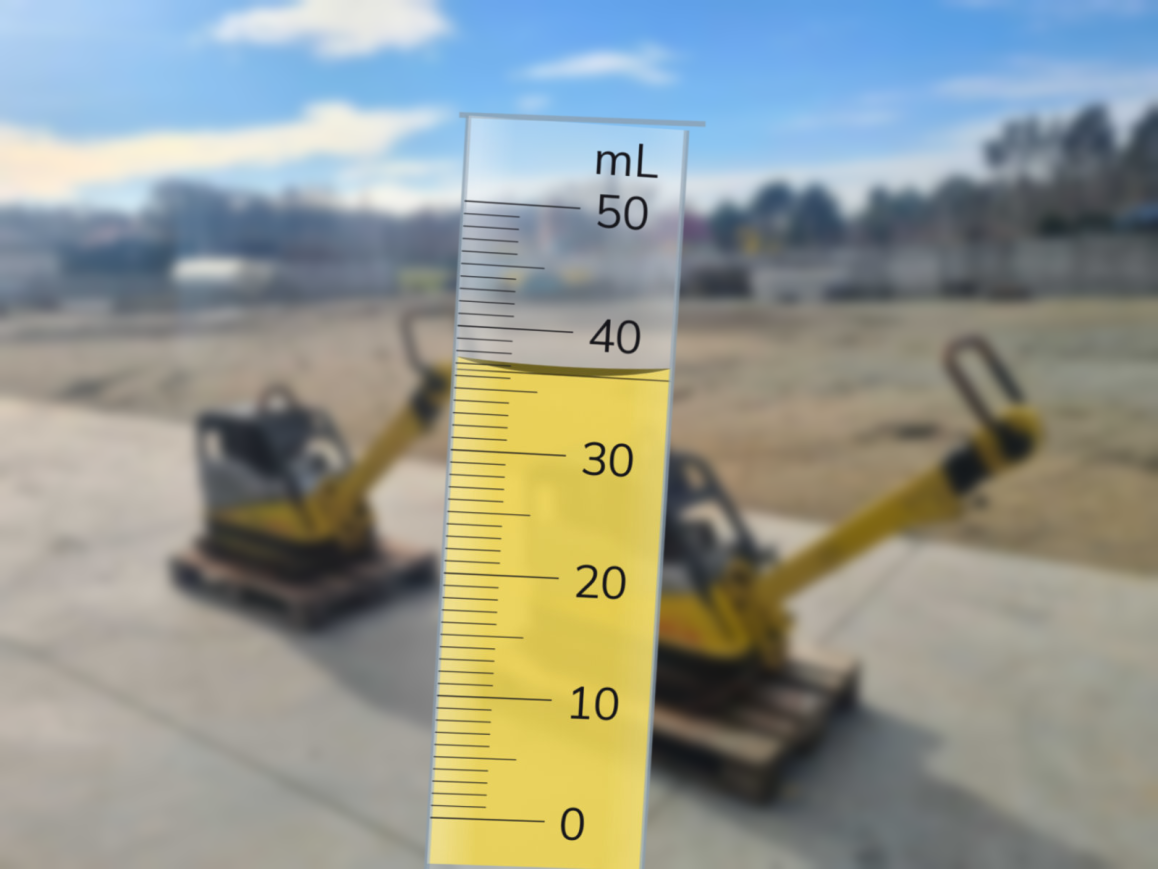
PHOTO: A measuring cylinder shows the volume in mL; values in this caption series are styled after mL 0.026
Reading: mL 36.5
